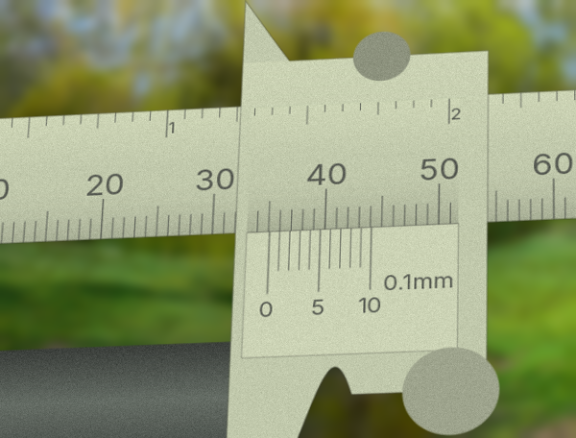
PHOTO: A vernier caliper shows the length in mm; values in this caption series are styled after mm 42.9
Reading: mm 35.1
